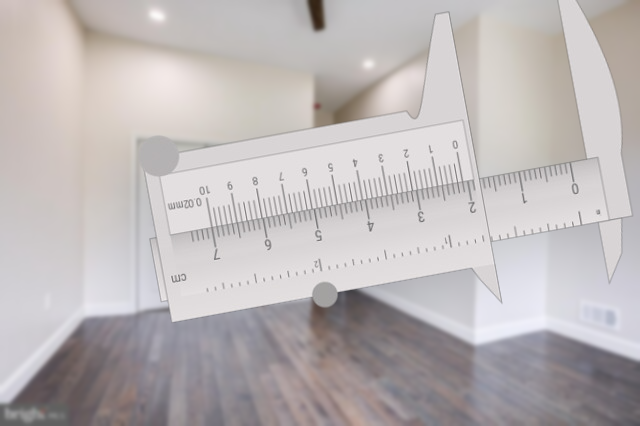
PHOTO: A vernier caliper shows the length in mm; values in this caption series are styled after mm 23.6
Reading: mm 21.0
